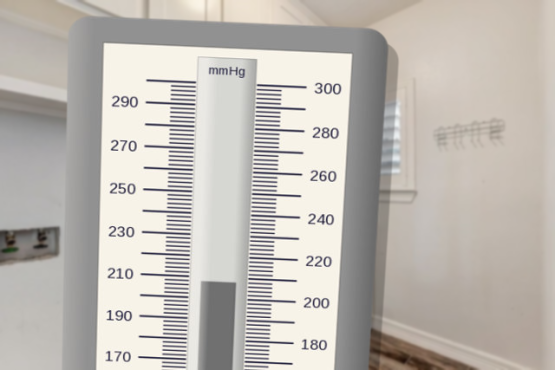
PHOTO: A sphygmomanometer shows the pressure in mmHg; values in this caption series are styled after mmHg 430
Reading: mmHg 208
